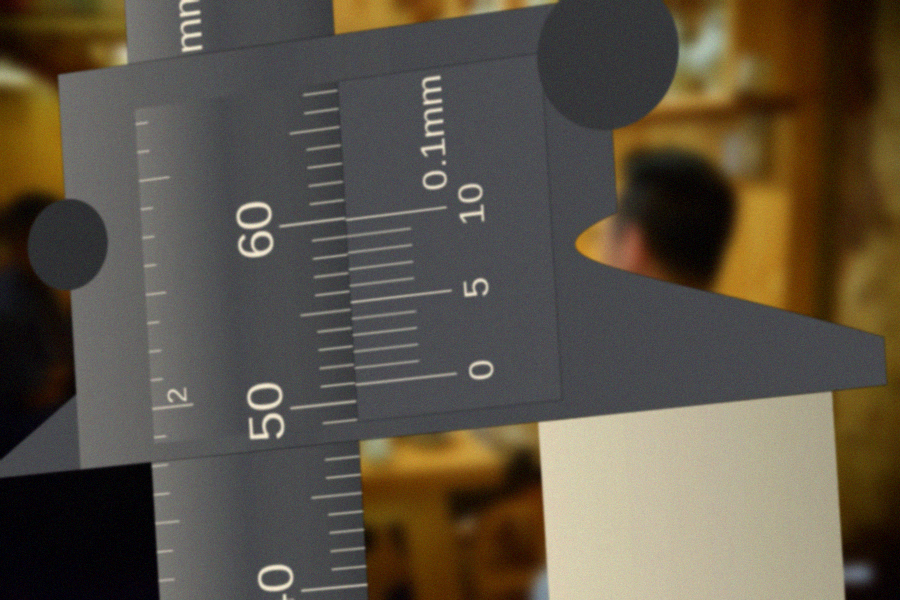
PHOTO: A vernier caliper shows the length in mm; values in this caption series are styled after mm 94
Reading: mm 50.9
